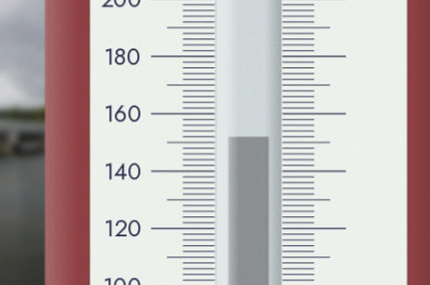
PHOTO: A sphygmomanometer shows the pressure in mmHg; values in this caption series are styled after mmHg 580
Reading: mmHg 152
